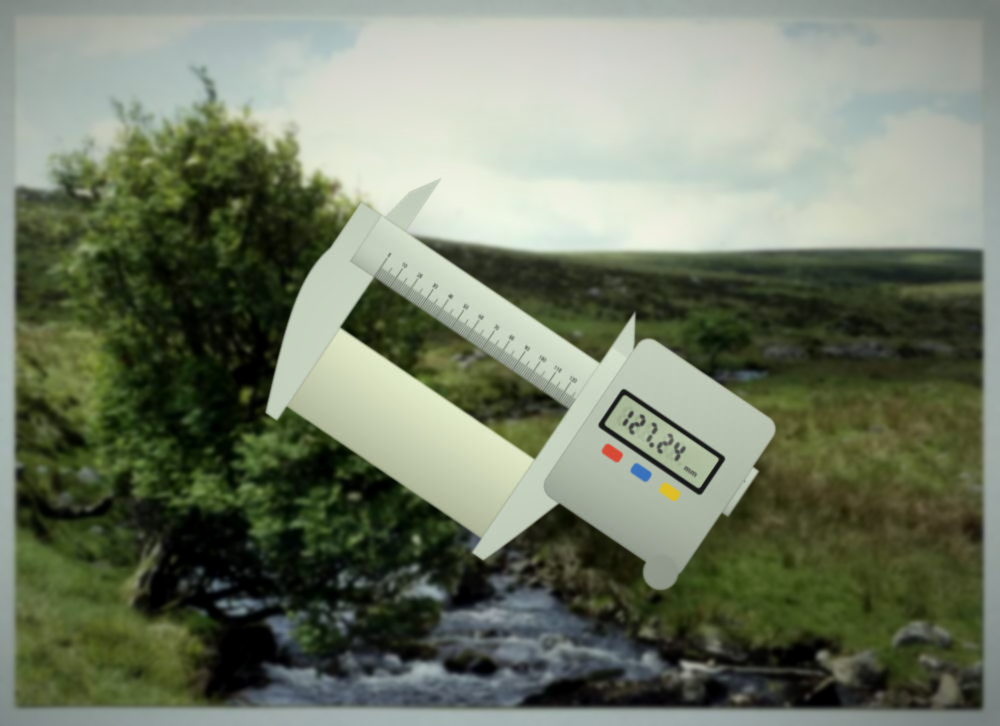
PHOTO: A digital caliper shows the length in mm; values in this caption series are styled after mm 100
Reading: mm 127.24
